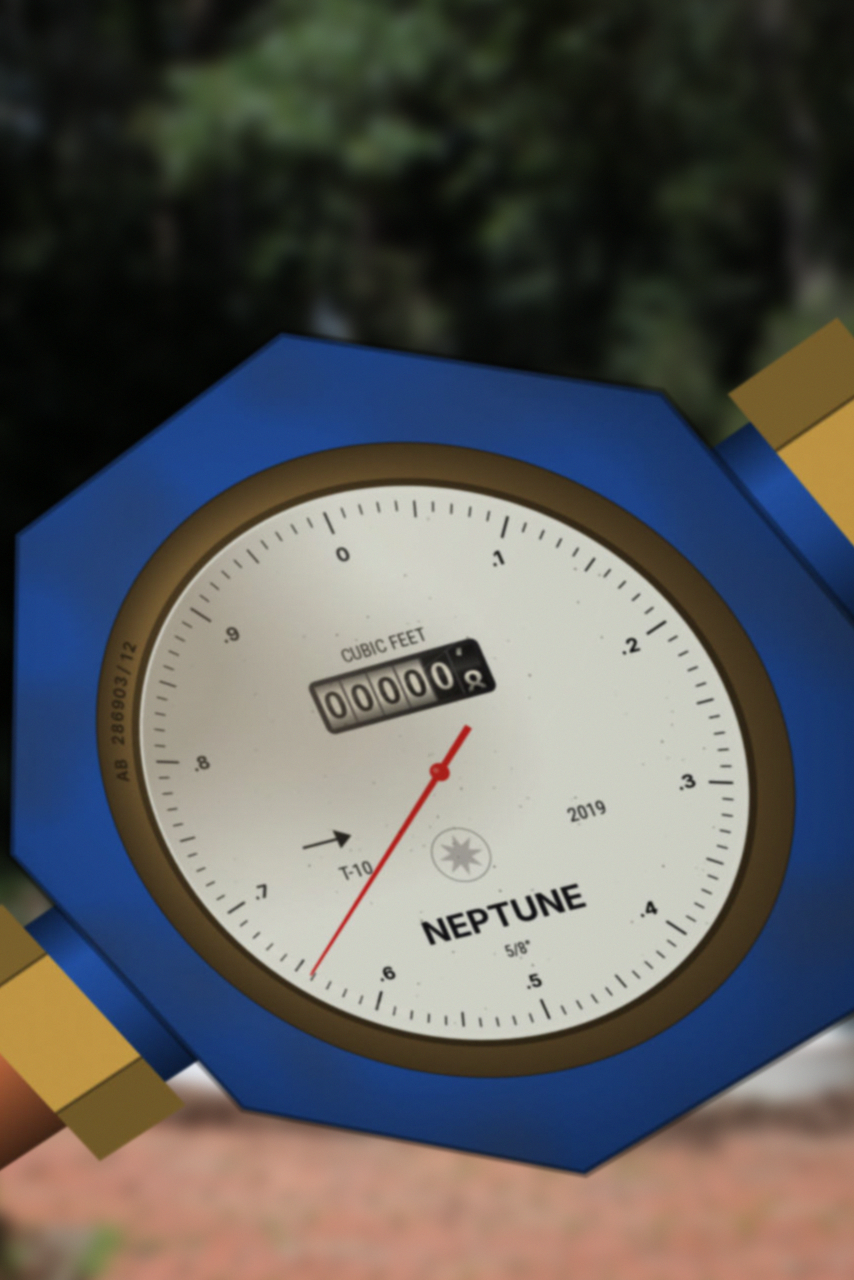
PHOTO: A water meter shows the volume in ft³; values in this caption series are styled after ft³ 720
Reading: ft³ 7.64
